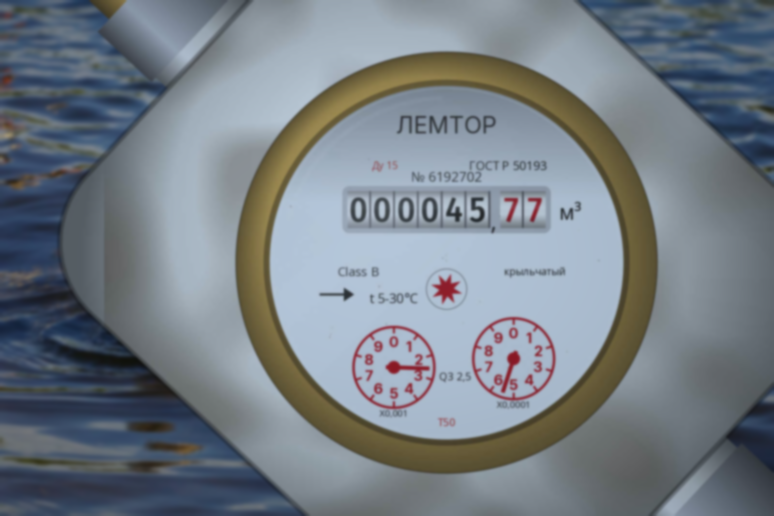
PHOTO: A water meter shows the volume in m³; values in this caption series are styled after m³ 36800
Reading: m³ 45.7725
